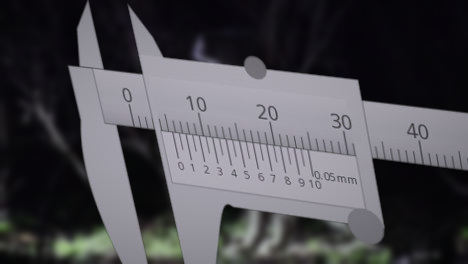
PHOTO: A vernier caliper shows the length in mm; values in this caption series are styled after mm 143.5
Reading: mm 5.6
